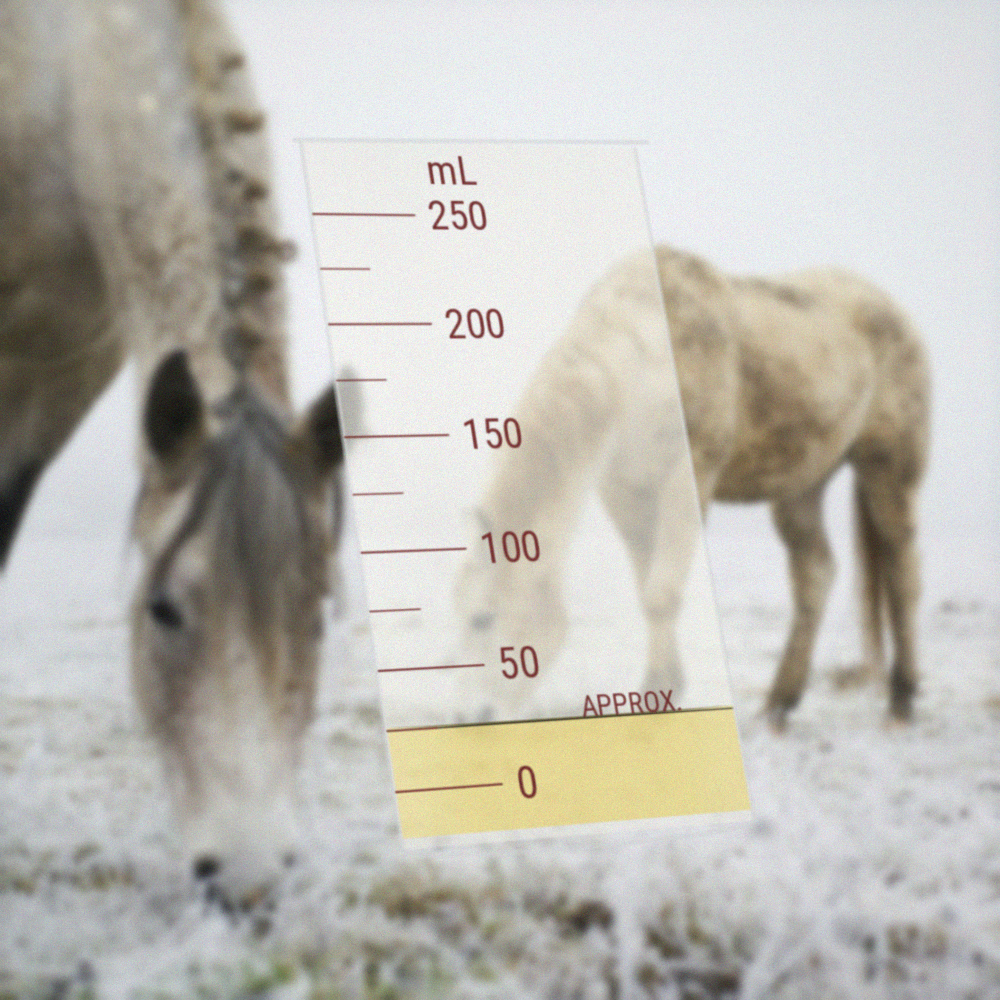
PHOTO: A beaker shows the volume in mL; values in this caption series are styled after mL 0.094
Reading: mL 25
